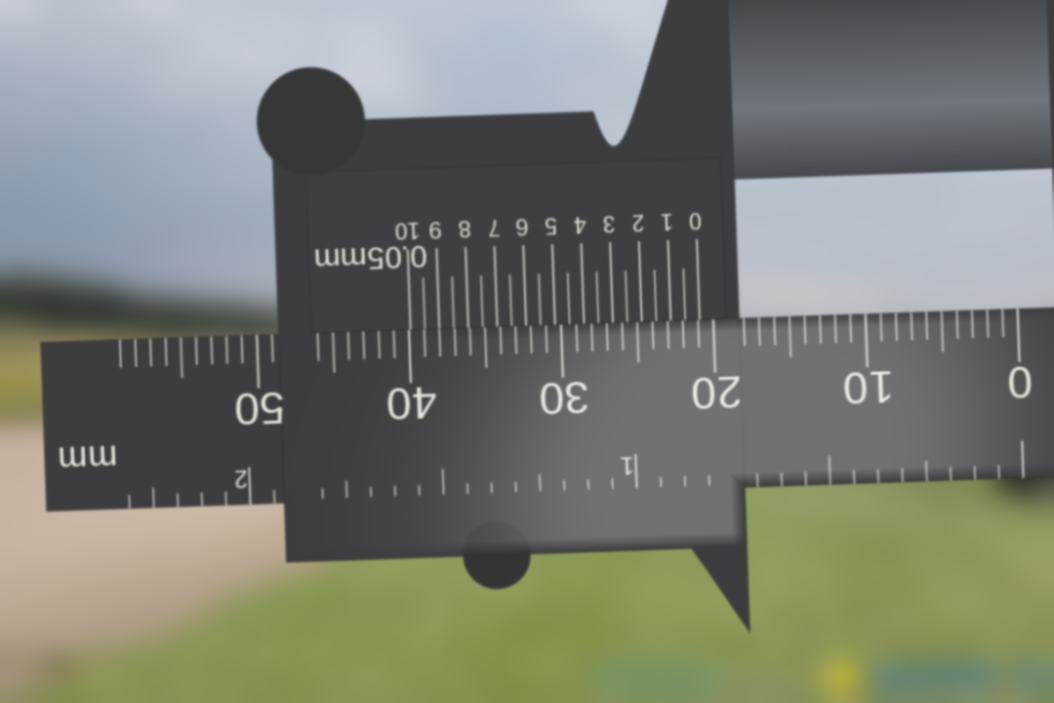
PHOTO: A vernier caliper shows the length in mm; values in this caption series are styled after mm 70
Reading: mm 20.9
